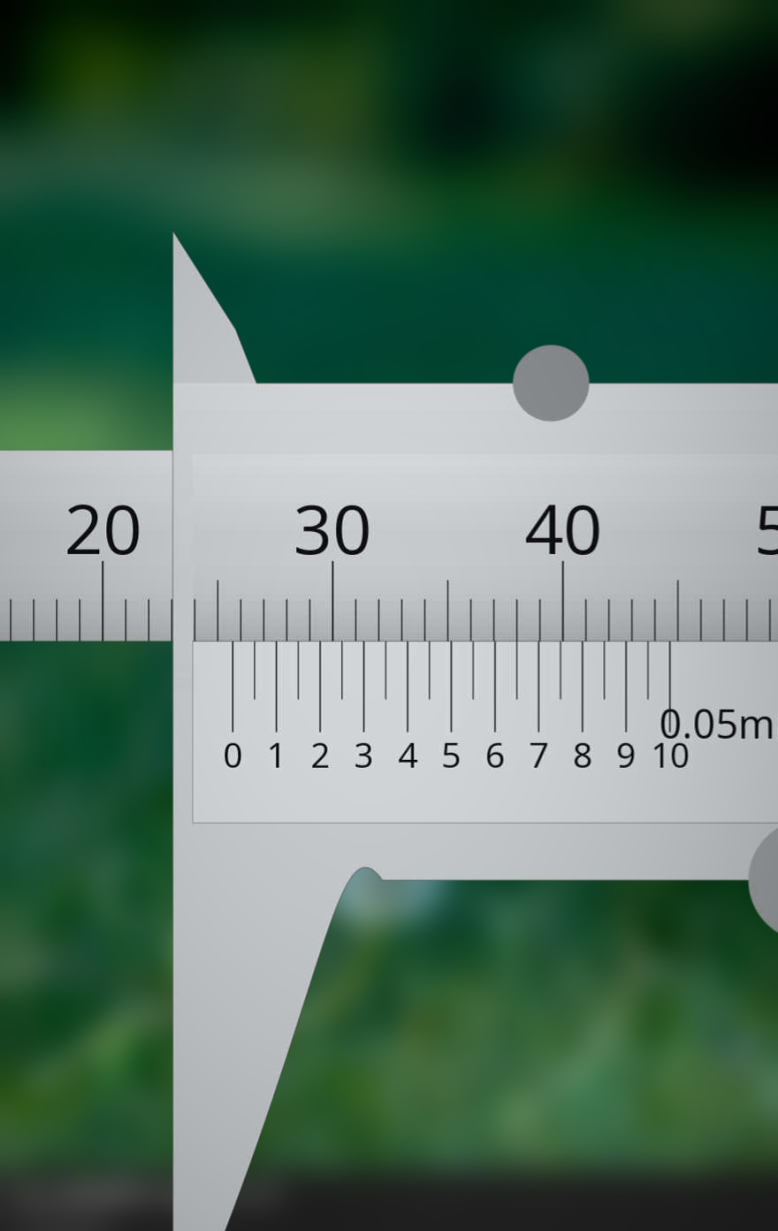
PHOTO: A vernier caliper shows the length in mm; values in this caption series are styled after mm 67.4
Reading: mm 25.65
